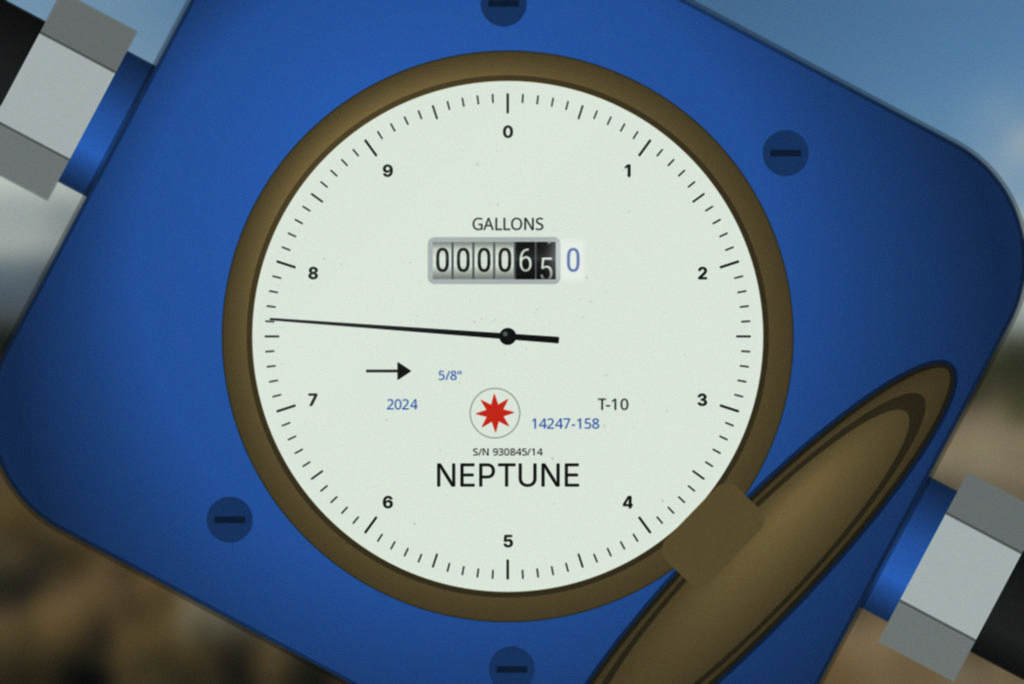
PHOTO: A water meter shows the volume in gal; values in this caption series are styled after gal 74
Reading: gal 647.6
